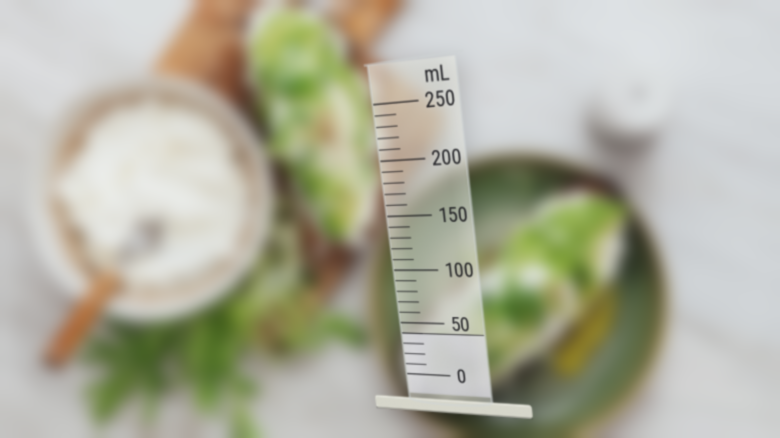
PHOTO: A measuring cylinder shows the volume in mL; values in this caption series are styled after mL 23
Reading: mL 40
